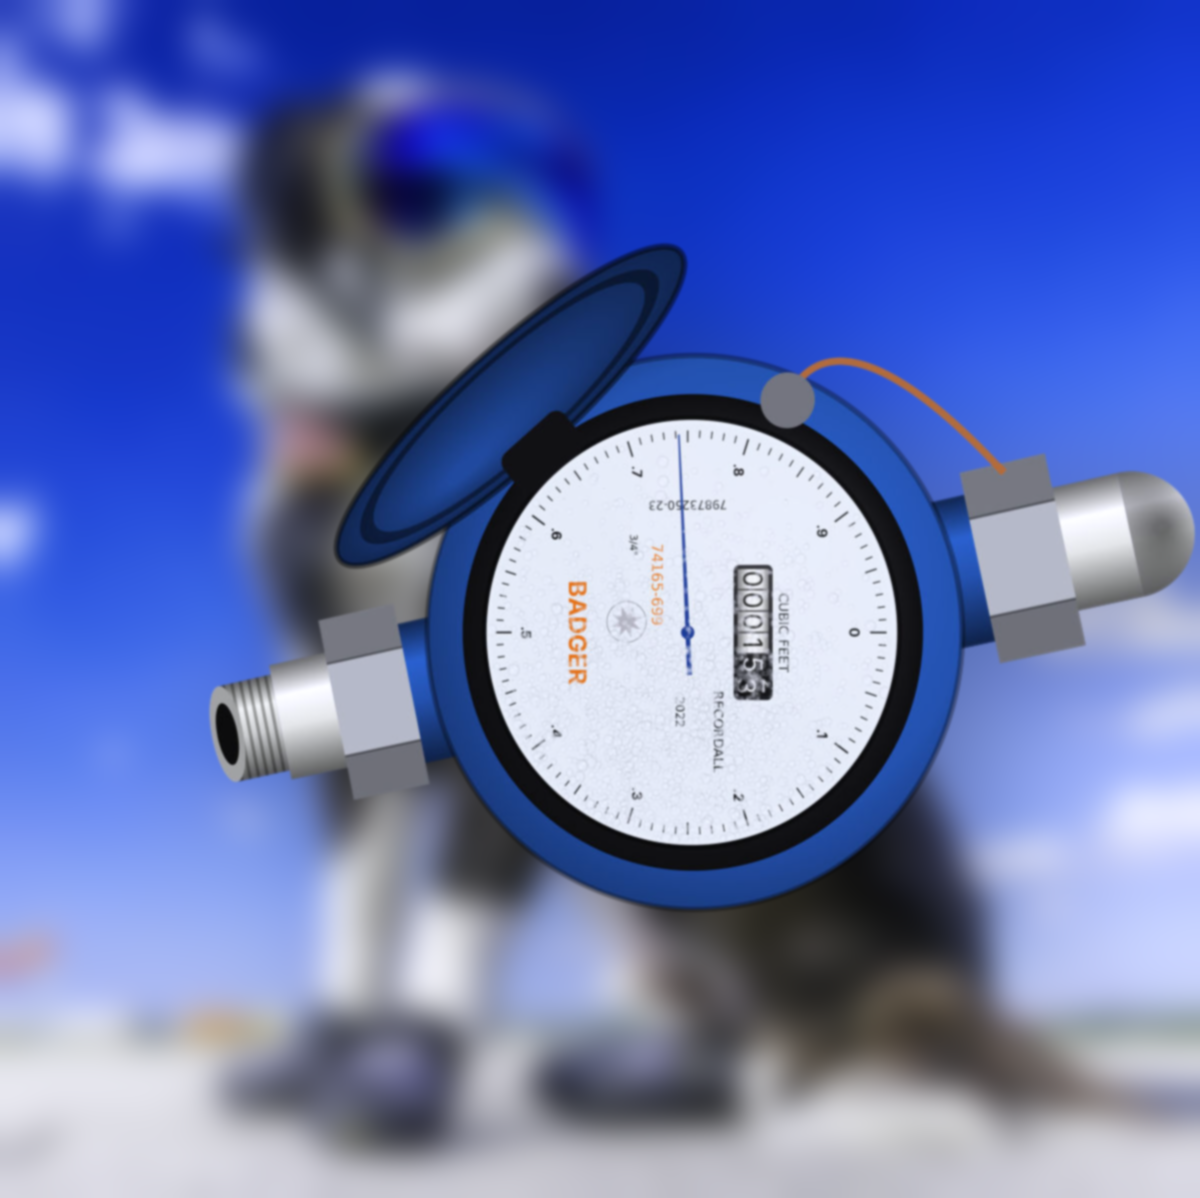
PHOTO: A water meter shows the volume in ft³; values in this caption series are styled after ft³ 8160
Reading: ft³ 152.74
